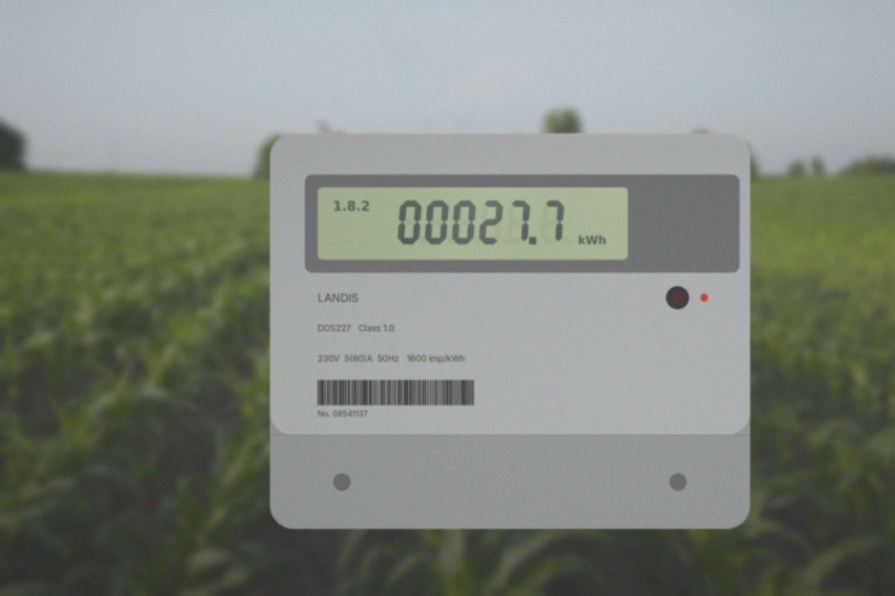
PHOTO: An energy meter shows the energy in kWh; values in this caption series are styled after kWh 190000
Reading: kWh 27.7
